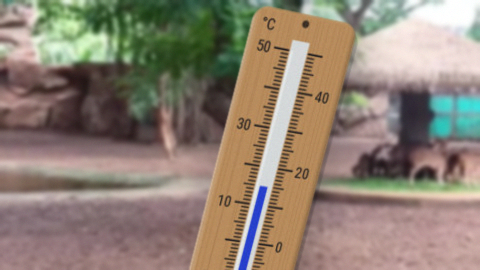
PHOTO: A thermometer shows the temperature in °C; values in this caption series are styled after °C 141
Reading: °C 15
